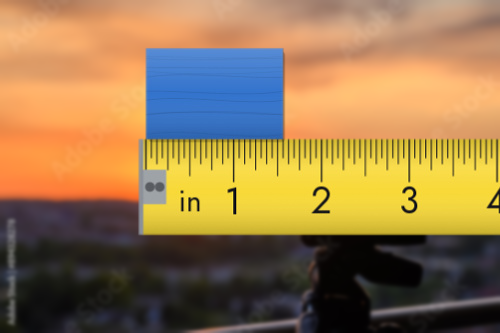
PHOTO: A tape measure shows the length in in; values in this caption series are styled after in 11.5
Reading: in 1.5625
